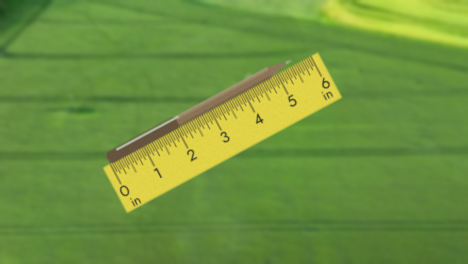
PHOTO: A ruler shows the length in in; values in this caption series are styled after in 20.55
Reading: in 5.5
